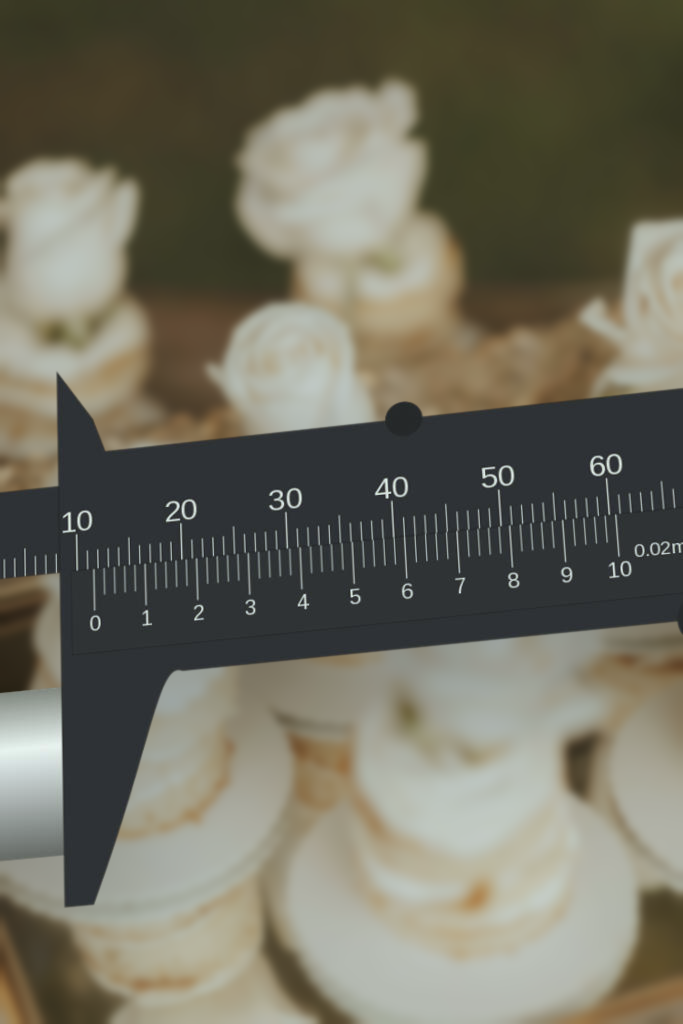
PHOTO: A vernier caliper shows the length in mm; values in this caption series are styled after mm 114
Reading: mm 11.6
